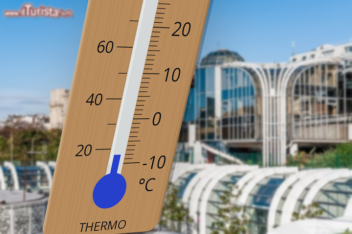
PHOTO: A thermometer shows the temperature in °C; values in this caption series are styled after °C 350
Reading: °C -8
